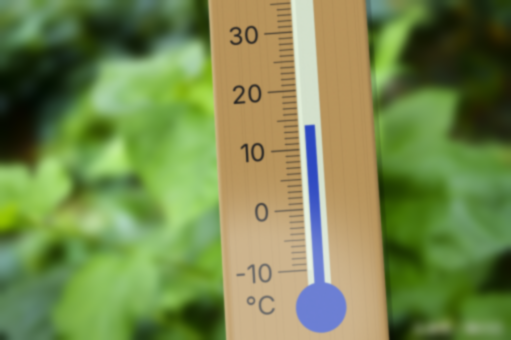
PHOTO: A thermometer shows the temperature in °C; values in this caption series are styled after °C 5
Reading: °C 14
